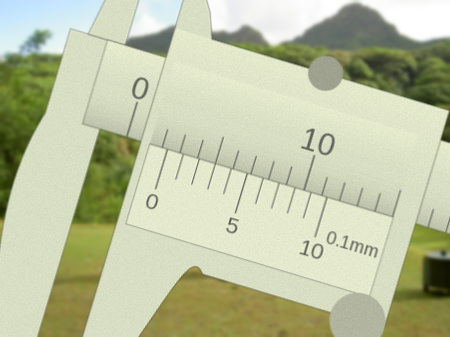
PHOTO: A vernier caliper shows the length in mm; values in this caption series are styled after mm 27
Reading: mm 2.3
